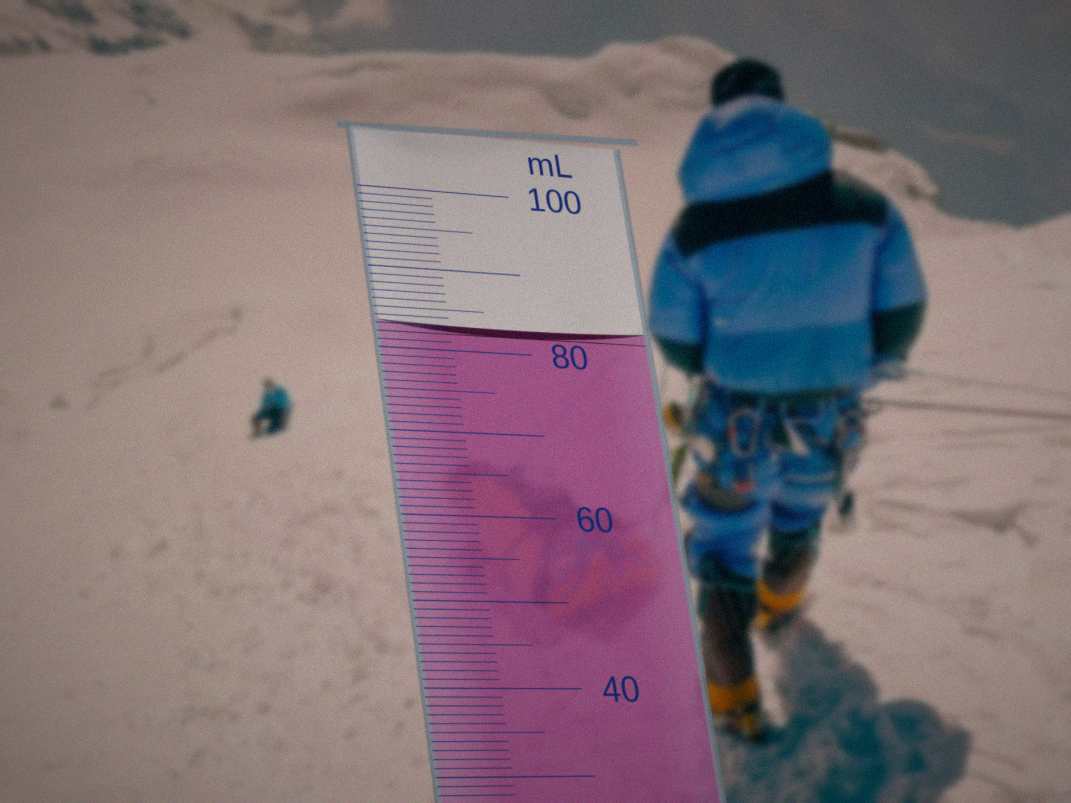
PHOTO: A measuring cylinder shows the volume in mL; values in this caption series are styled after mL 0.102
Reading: mL 82
